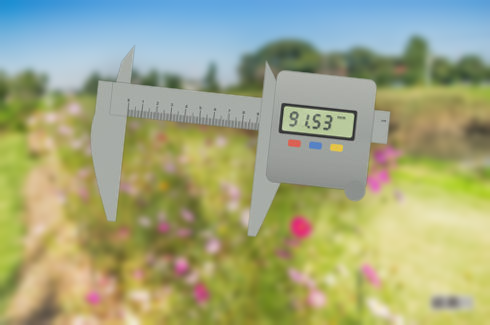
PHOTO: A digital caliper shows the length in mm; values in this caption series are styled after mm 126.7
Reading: mm 91.53
